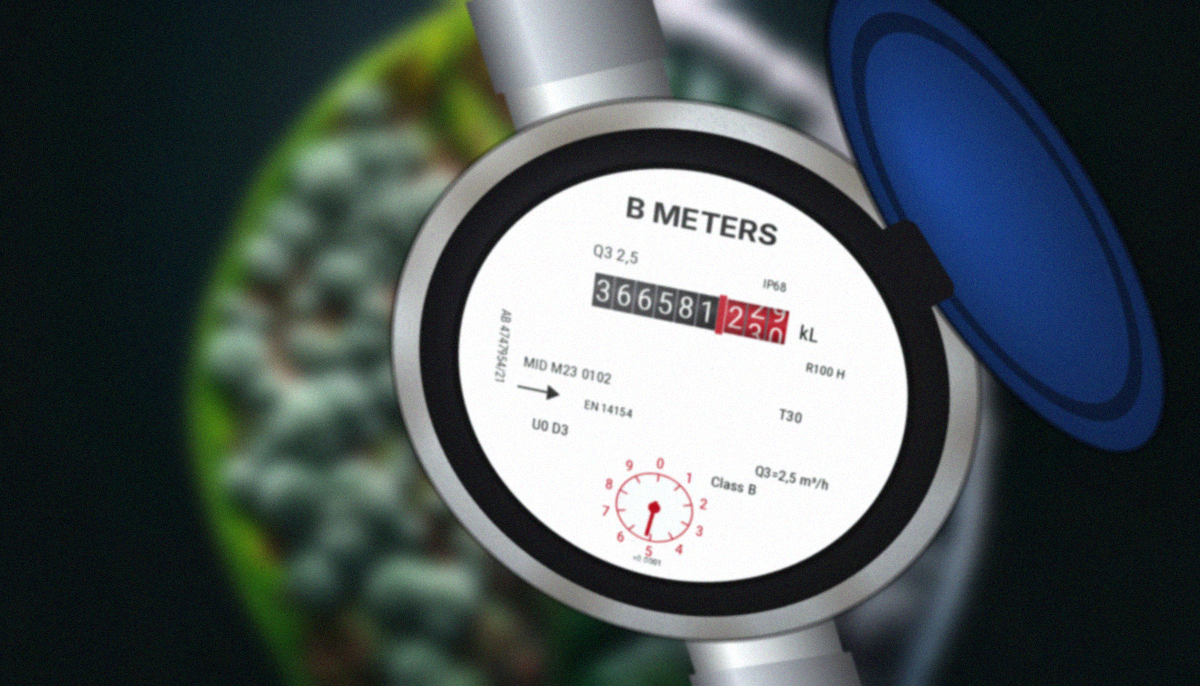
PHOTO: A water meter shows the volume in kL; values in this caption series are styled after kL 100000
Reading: kL 366581.2295
